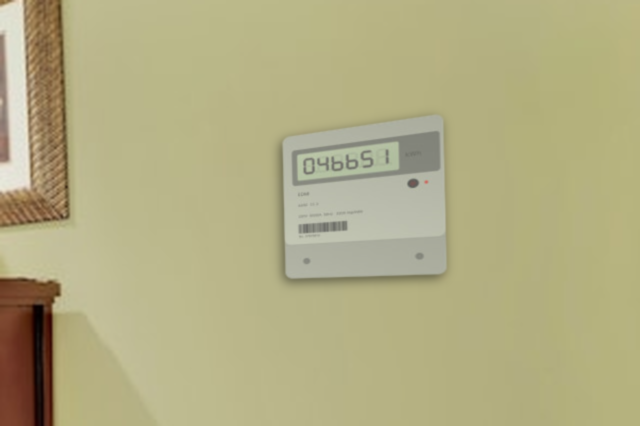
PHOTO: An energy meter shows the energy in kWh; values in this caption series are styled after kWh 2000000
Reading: kWh 46651
